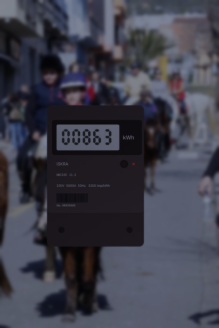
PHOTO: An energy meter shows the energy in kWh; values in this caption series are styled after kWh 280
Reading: kWh 863
